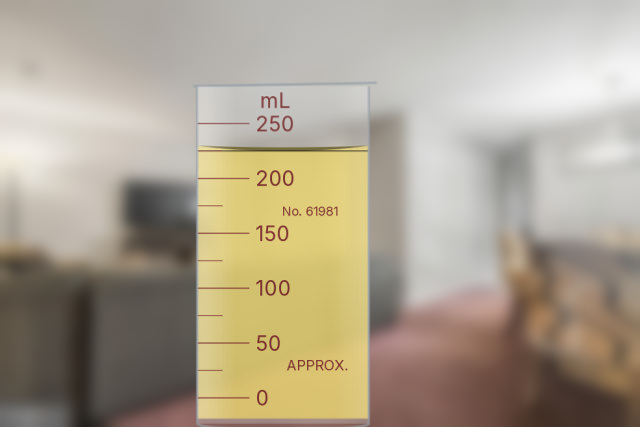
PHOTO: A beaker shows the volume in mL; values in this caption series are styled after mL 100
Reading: mL 225
